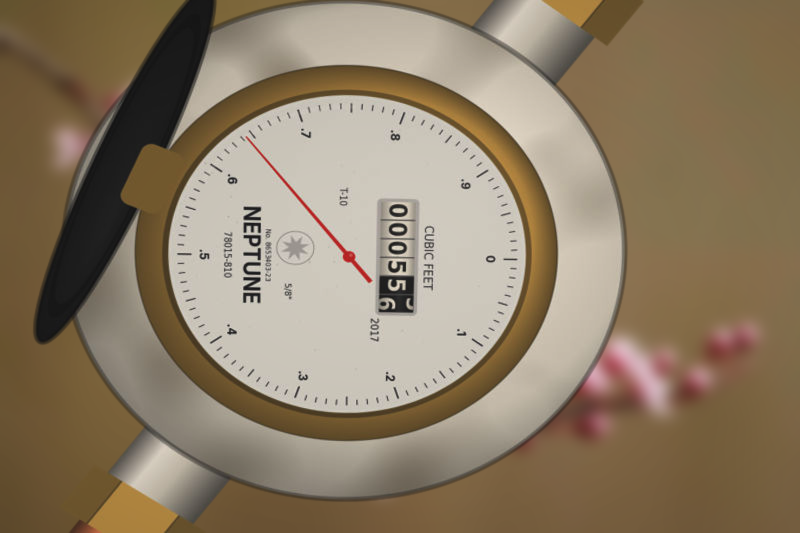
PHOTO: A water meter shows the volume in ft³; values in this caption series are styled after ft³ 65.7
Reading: ft³ 555.64
